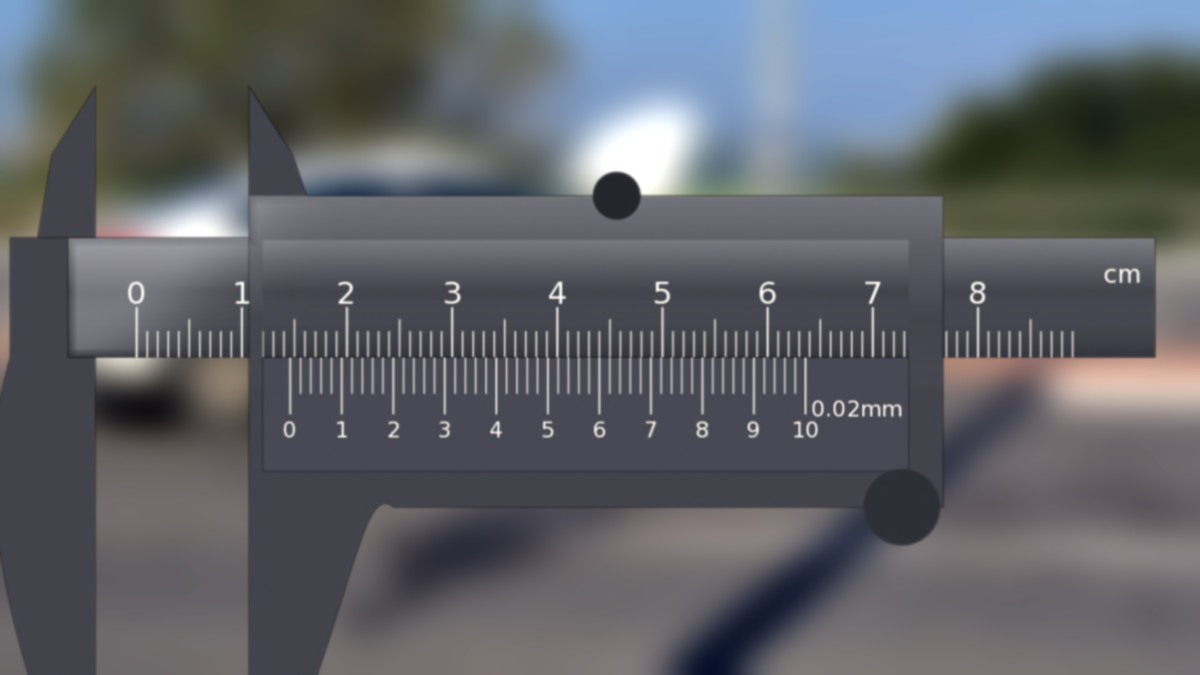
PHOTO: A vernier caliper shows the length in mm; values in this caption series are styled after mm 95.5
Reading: mm 14.6
